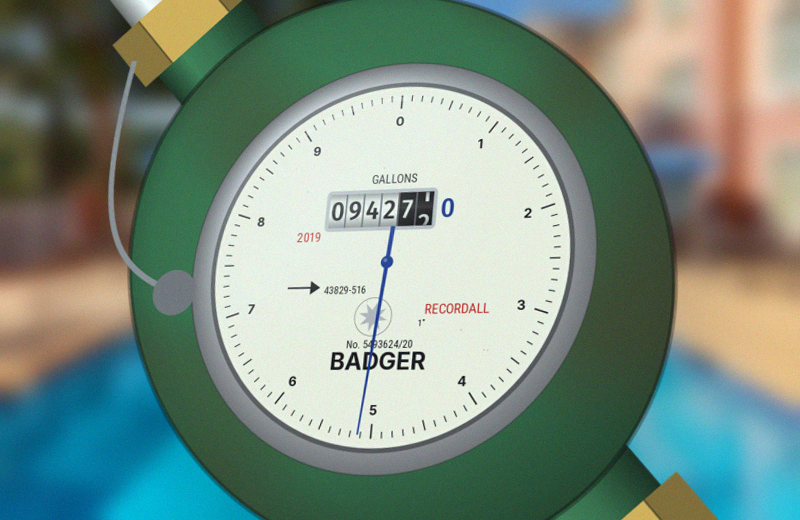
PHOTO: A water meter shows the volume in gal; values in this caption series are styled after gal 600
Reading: gal 942715.1
